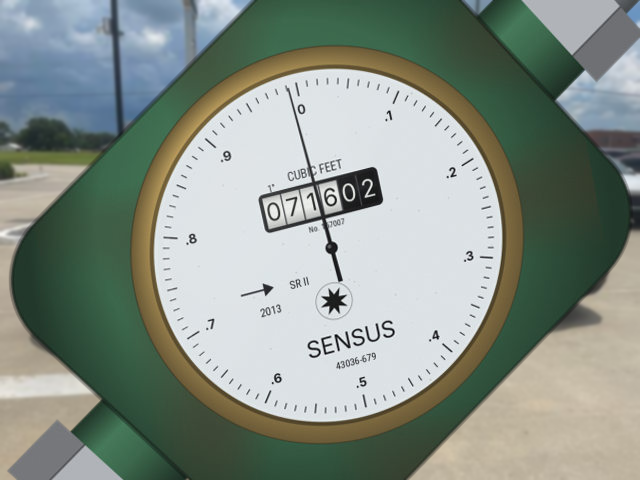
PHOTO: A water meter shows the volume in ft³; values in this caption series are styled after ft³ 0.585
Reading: ft³ 71601.99
